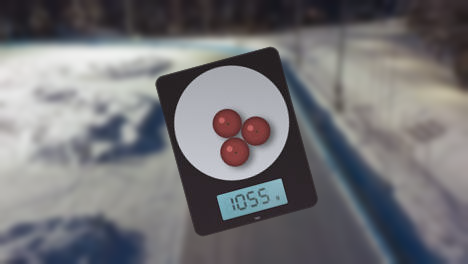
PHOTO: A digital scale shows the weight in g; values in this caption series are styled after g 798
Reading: g 1055
